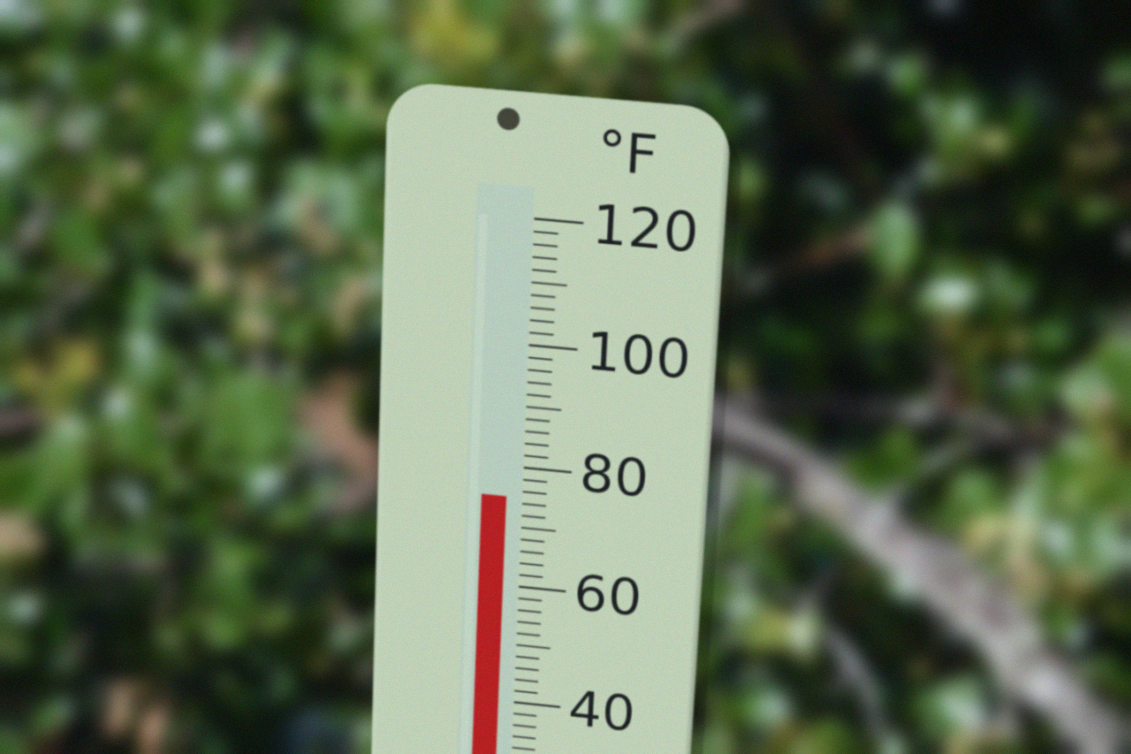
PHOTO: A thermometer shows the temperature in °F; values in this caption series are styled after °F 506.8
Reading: °F 75
